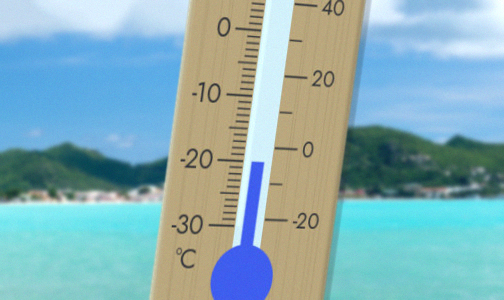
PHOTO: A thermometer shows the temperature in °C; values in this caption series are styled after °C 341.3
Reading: °C -20
